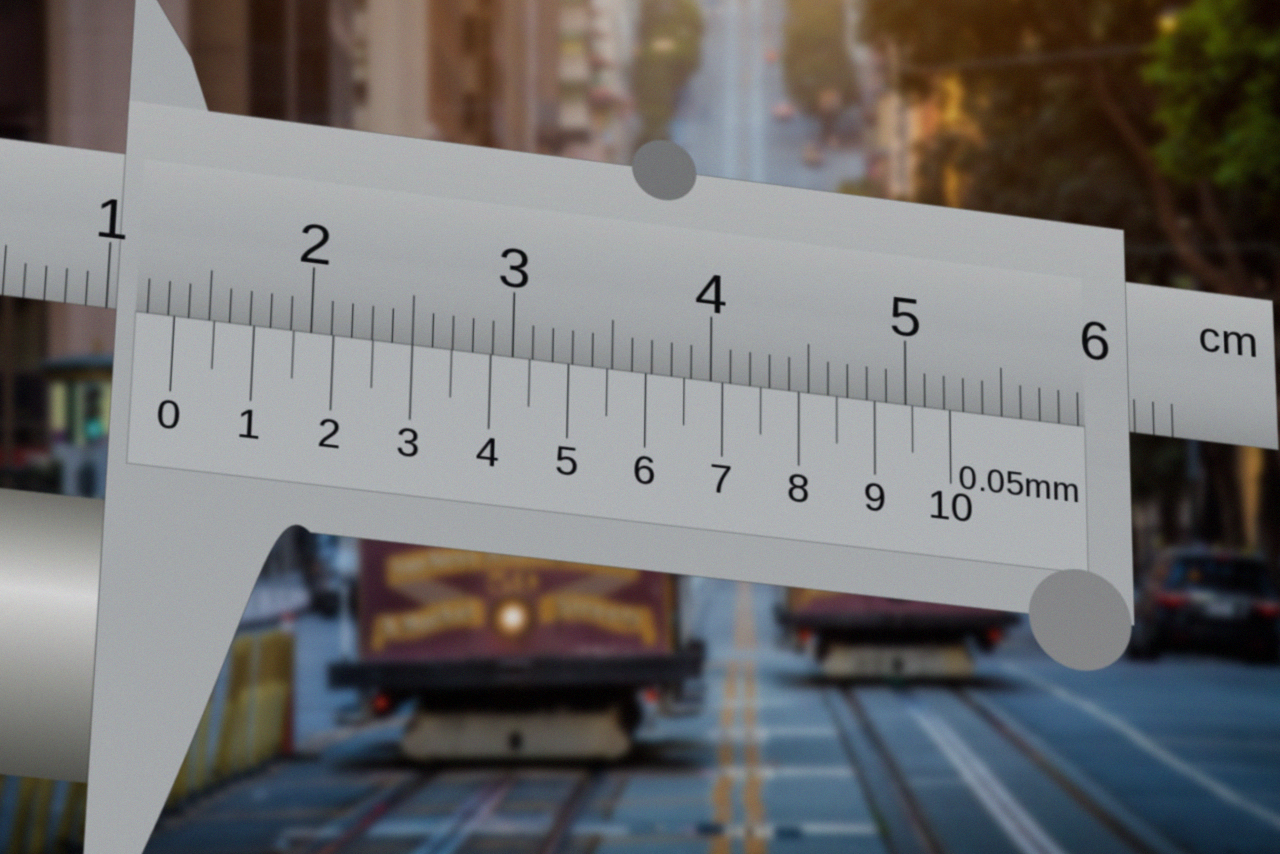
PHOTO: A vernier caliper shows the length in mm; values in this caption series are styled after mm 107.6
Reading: mm 13.3
